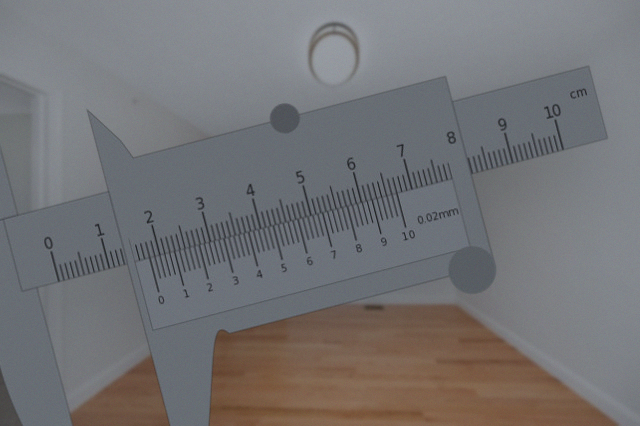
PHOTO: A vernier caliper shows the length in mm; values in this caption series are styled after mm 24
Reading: mm 18.0
